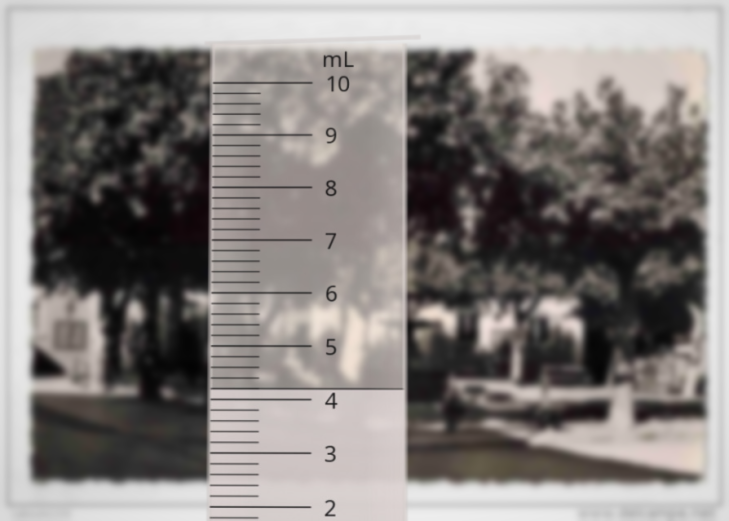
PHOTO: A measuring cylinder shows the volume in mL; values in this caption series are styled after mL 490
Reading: mL 4.2
